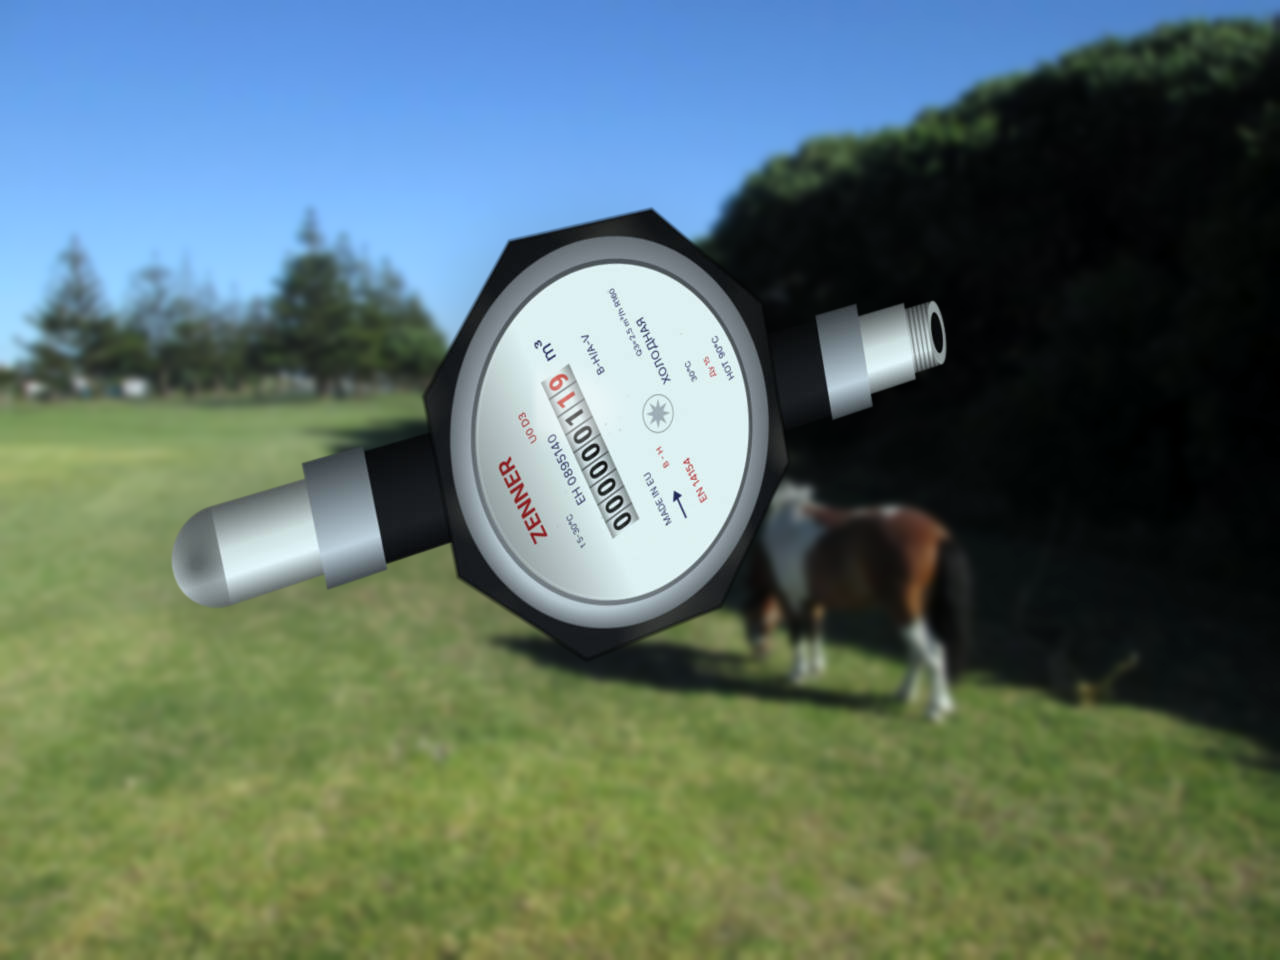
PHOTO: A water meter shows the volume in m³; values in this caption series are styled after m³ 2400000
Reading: m³ 1.19
